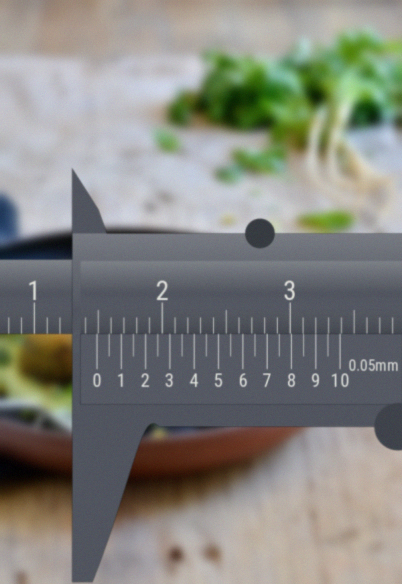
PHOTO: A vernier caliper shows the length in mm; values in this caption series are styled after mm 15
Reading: mm 14.9
